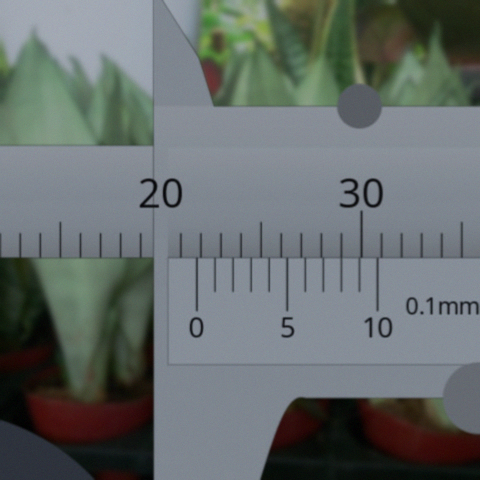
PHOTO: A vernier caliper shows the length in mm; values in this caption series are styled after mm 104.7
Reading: mm 21.8
